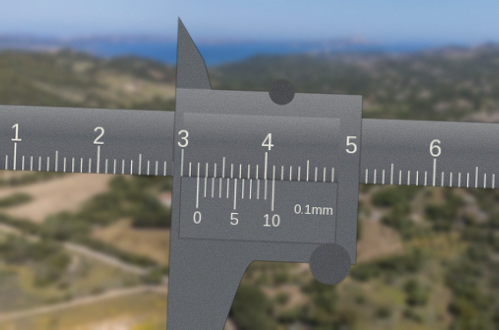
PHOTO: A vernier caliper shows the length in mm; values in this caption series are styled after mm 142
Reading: mm 32.0
